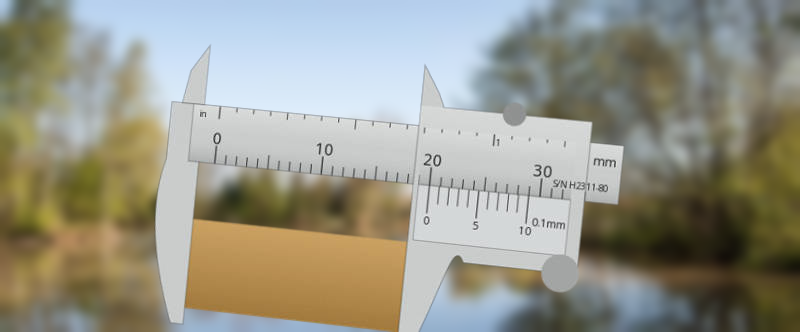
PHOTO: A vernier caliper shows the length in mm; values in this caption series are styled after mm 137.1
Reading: mm 20.0
